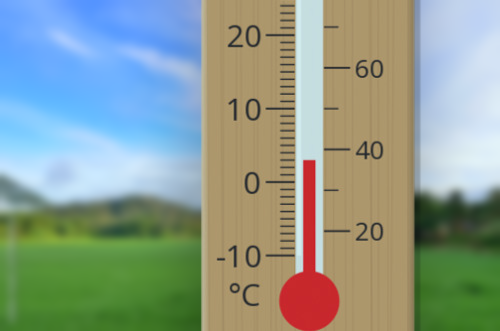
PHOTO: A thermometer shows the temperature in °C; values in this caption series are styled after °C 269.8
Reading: °C 3
